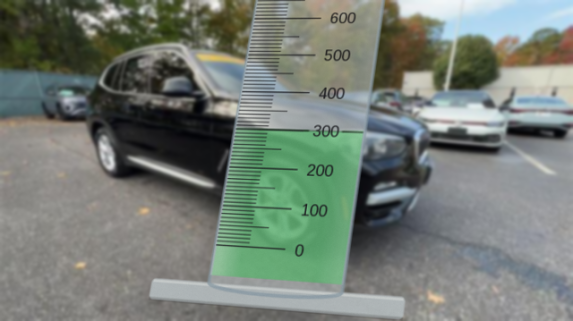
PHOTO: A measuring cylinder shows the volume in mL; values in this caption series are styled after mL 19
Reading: mL 300
